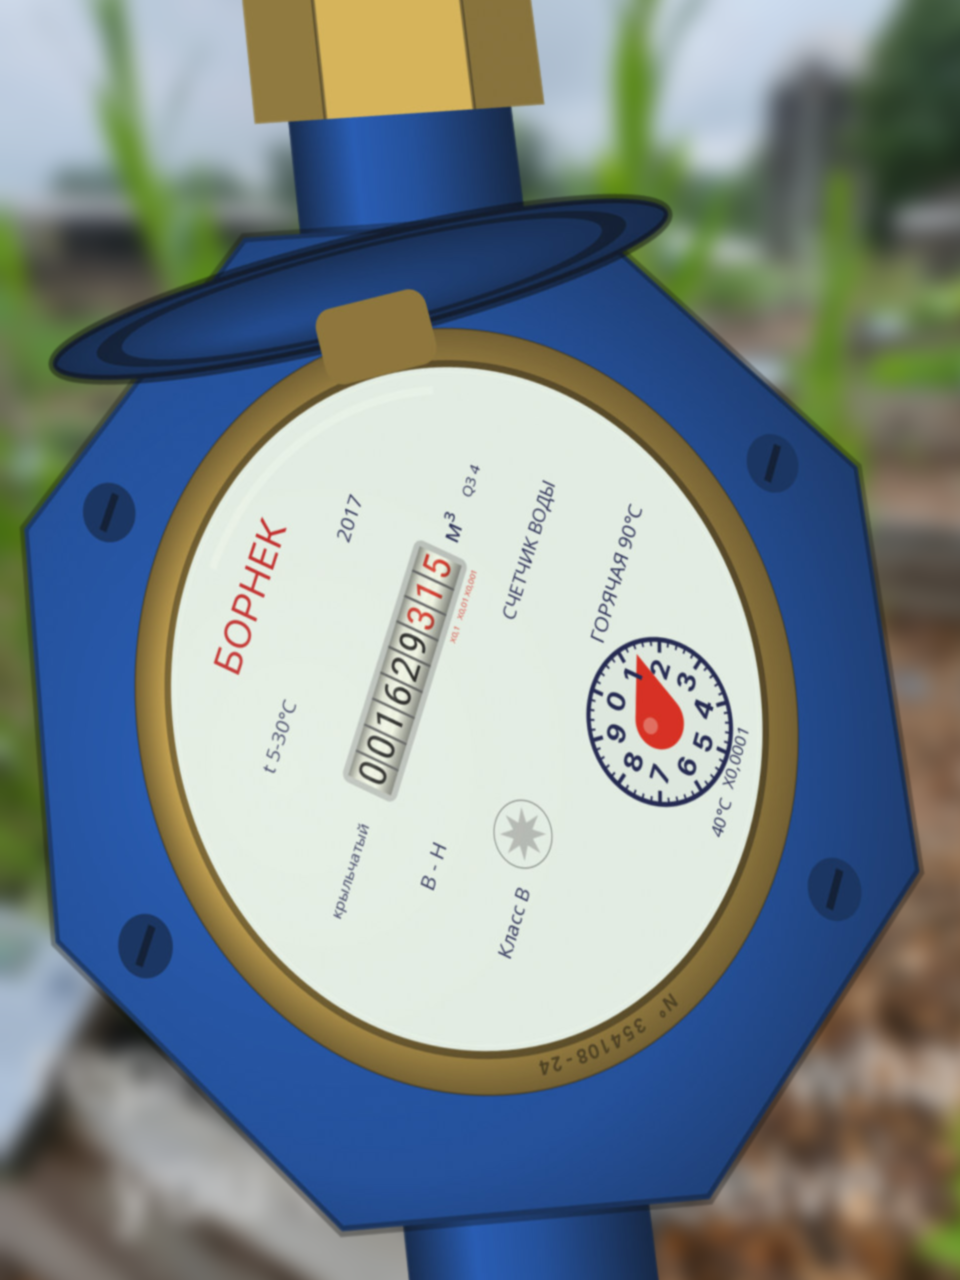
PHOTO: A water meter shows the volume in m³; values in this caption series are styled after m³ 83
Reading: m³ 1629.3151
